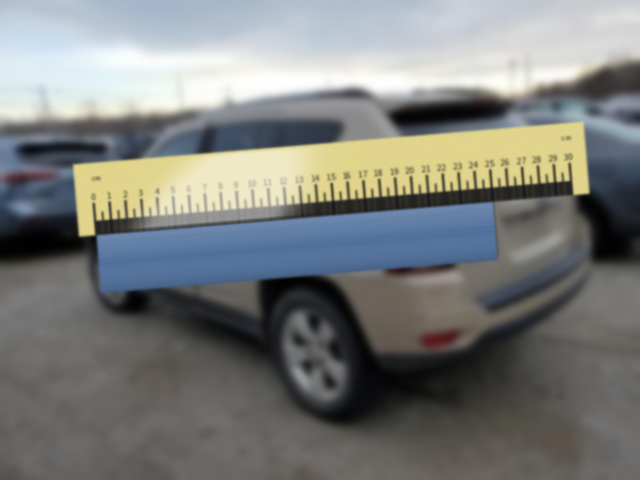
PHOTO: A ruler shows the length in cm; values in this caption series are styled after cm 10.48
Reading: cm 25
